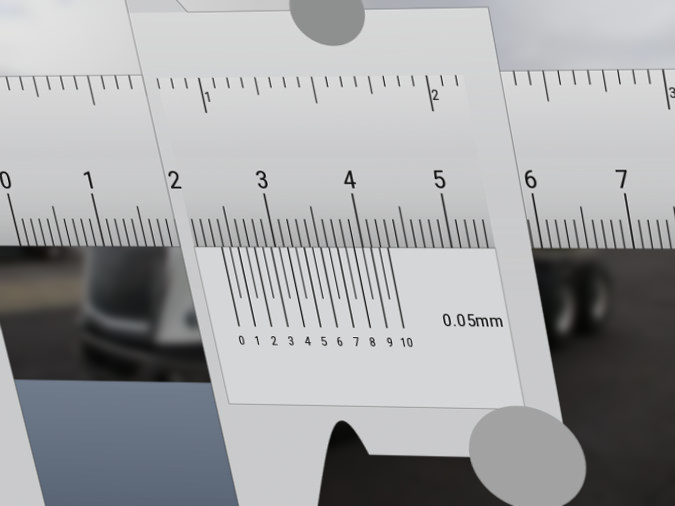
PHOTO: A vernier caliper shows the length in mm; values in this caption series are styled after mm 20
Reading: mm 23.8
